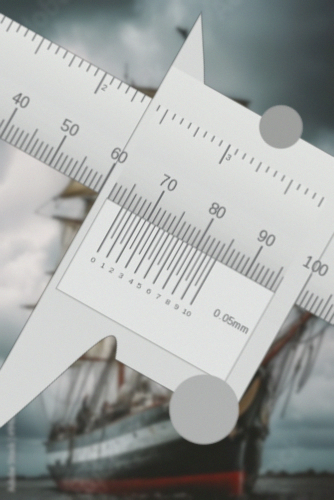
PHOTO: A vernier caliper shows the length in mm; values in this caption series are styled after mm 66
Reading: mm 65.0
